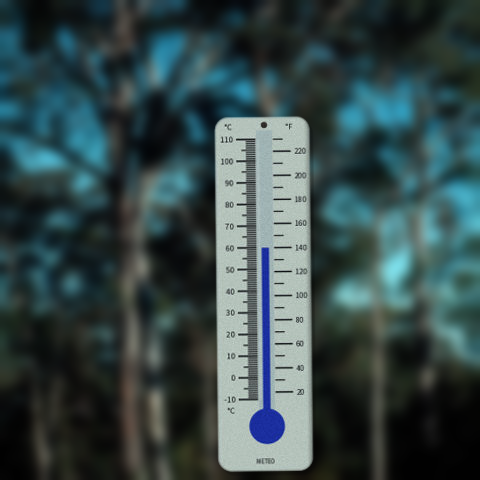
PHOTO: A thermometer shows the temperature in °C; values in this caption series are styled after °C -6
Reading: °C 60
